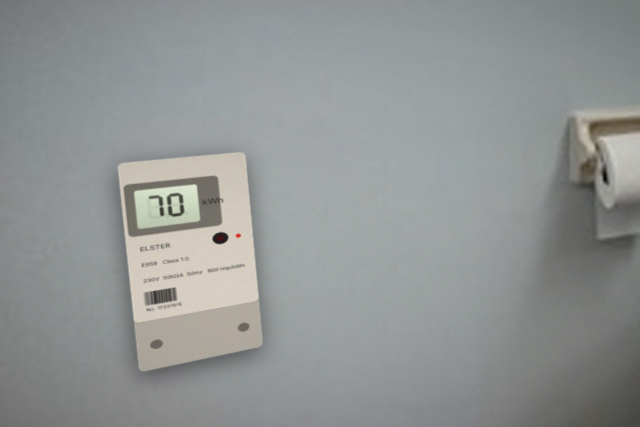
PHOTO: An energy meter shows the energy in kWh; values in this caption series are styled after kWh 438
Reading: kWh 70
